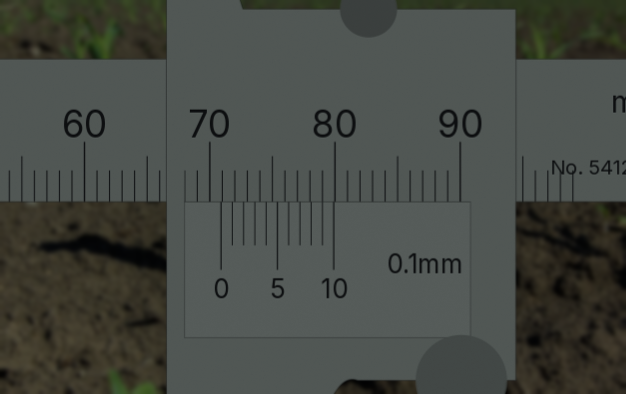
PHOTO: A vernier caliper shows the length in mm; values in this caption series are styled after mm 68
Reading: mm 70.9
